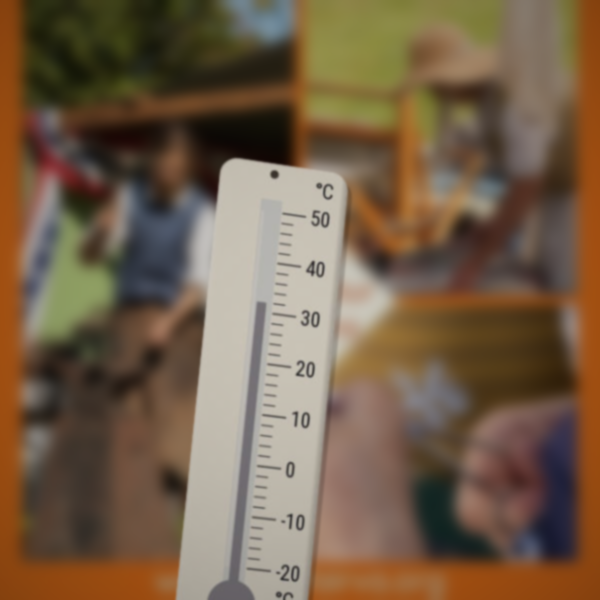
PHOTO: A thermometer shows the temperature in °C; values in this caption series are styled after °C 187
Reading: °C 32
